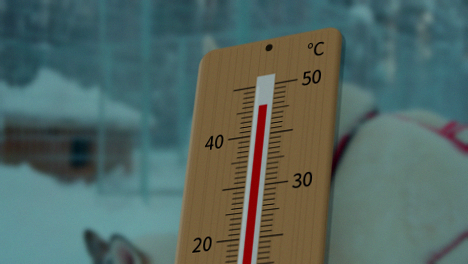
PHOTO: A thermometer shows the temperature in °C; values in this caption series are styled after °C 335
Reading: °C 46
